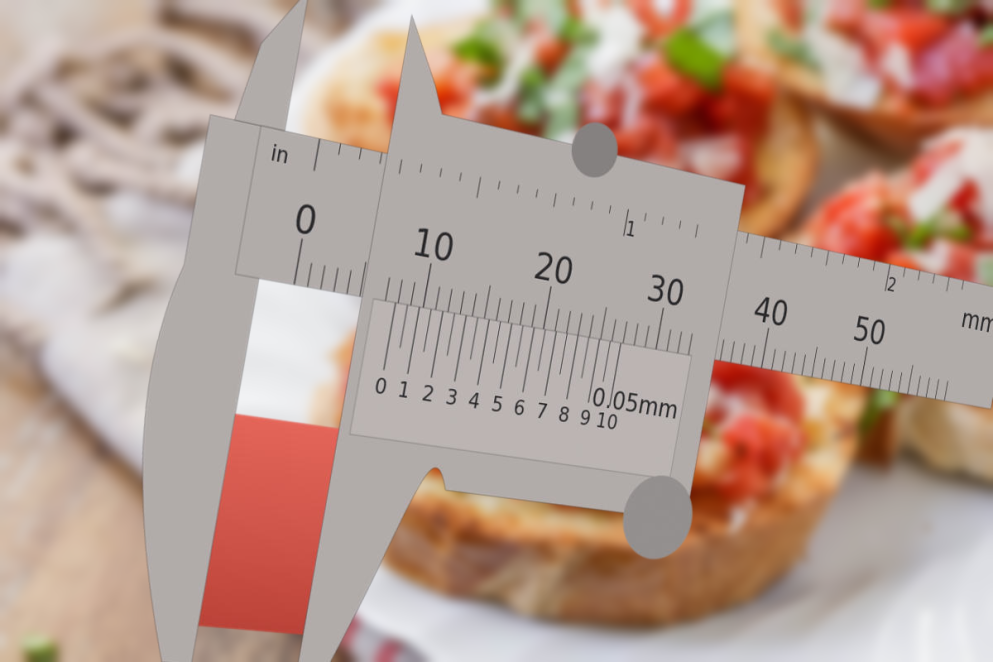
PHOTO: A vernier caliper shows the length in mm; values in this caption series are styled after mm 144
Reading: mm 7.8
